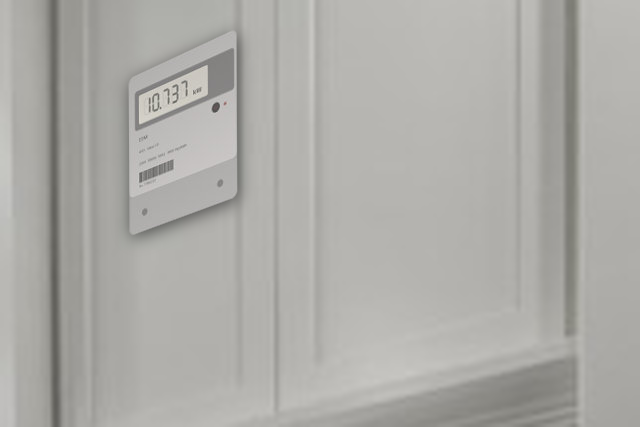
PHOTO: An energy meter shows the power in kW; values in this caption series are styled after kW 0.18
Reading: kW 10.737
